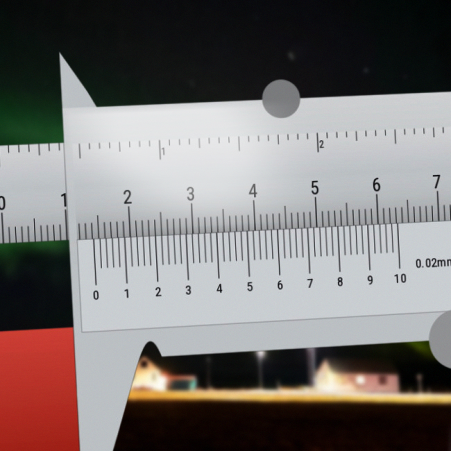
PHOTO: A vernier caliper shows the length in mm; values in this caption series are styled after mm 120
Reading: mm 14.2
